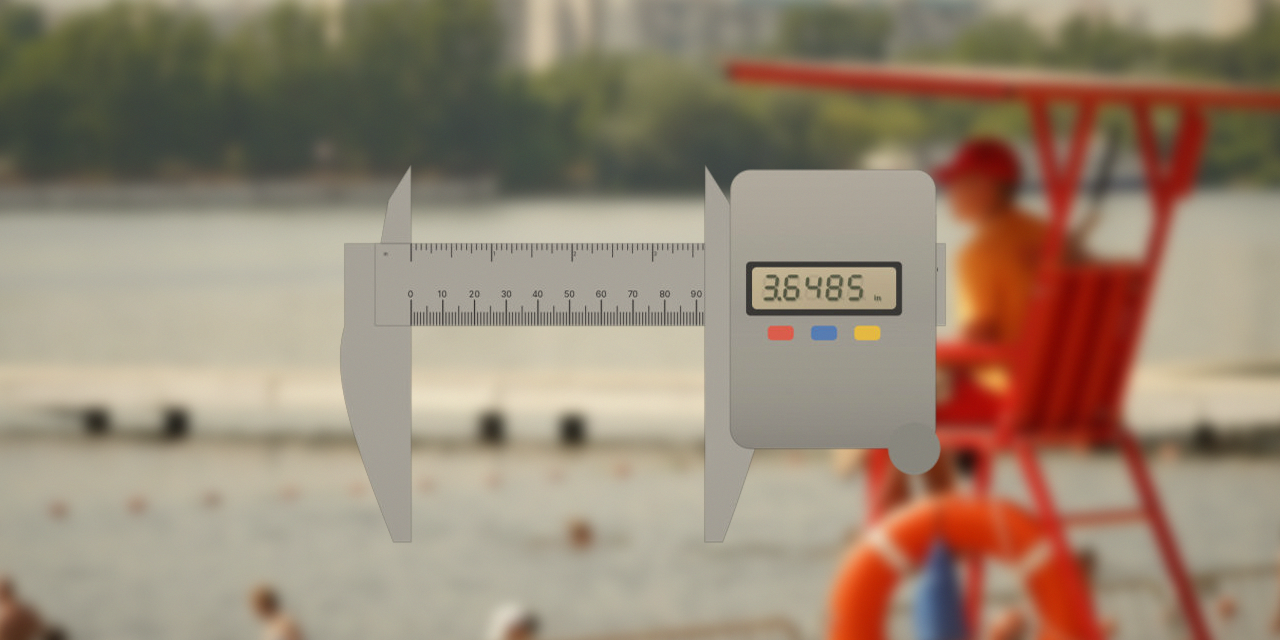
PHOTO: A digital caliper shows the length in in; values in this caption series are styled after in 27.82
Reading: in 3.6485
